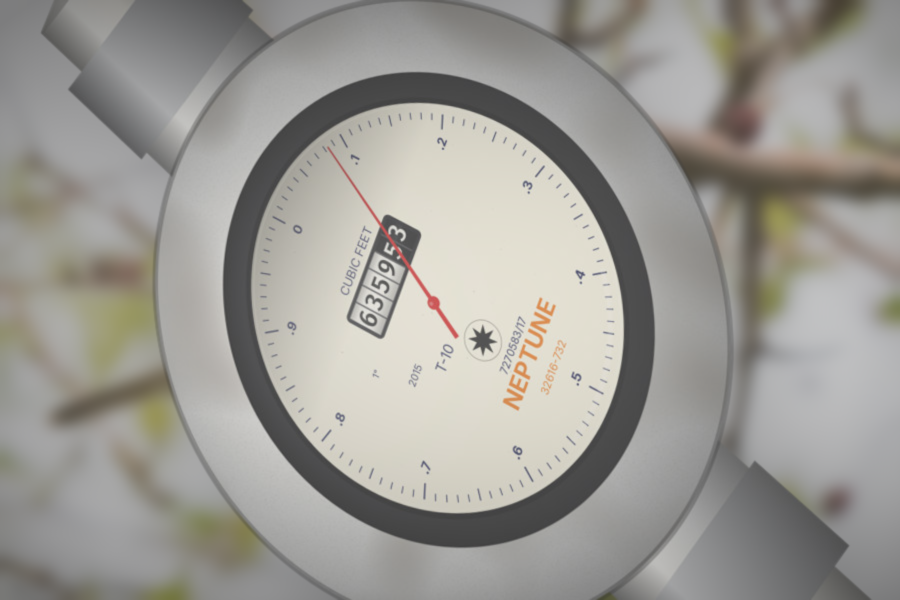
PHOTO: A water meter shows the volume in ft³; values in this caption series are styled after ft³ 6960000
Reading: ft³ 635953.08
